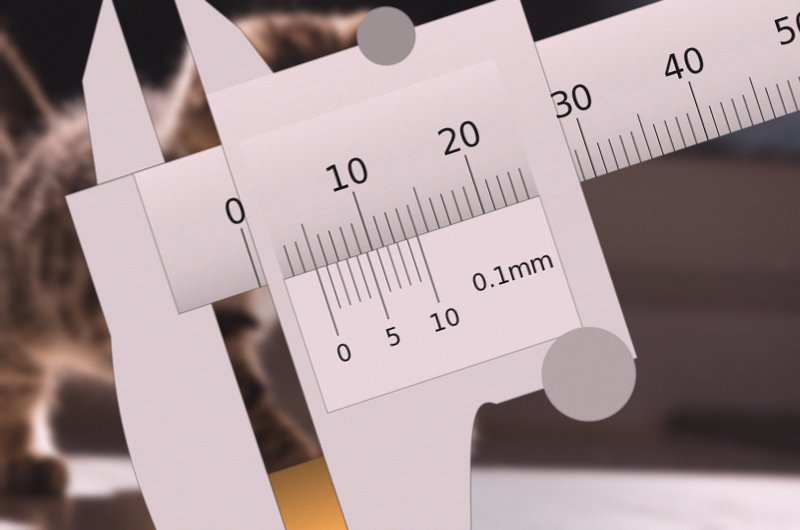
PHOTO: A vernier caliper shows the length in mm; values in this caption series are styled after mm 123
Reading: mm 5.0
